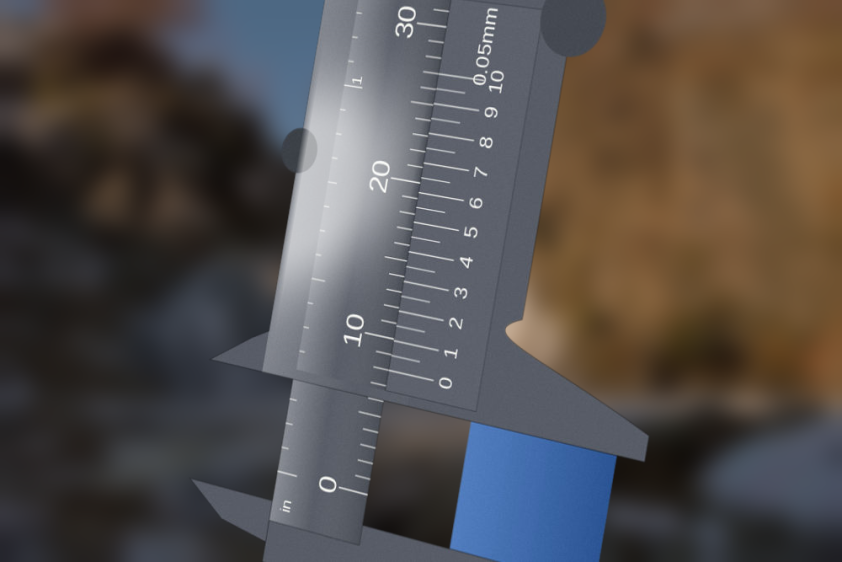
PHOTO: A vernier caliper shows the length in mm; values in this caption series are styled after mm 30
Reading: mm 8.0
